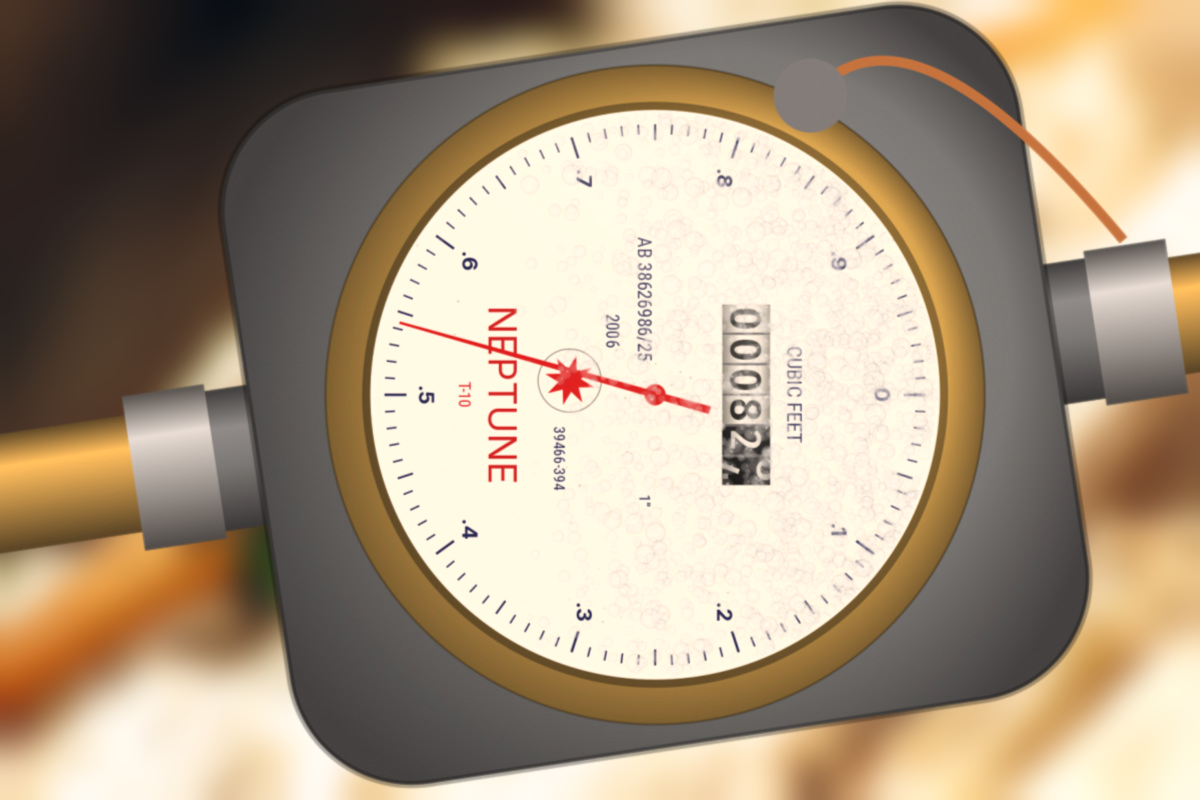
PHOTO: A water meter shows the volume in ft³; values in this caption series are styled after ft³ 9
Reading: ft³ 823.54
